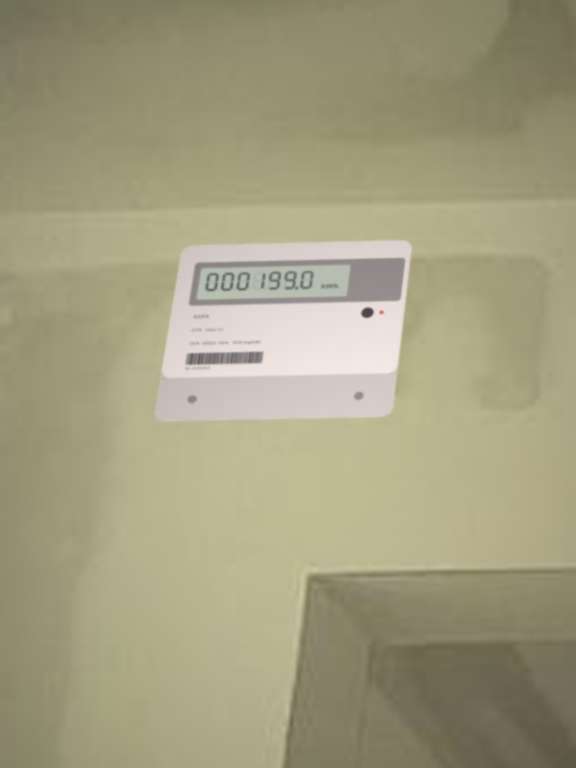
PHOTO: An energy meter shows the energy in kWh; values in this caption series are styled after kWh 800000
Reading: kWh 199.0
